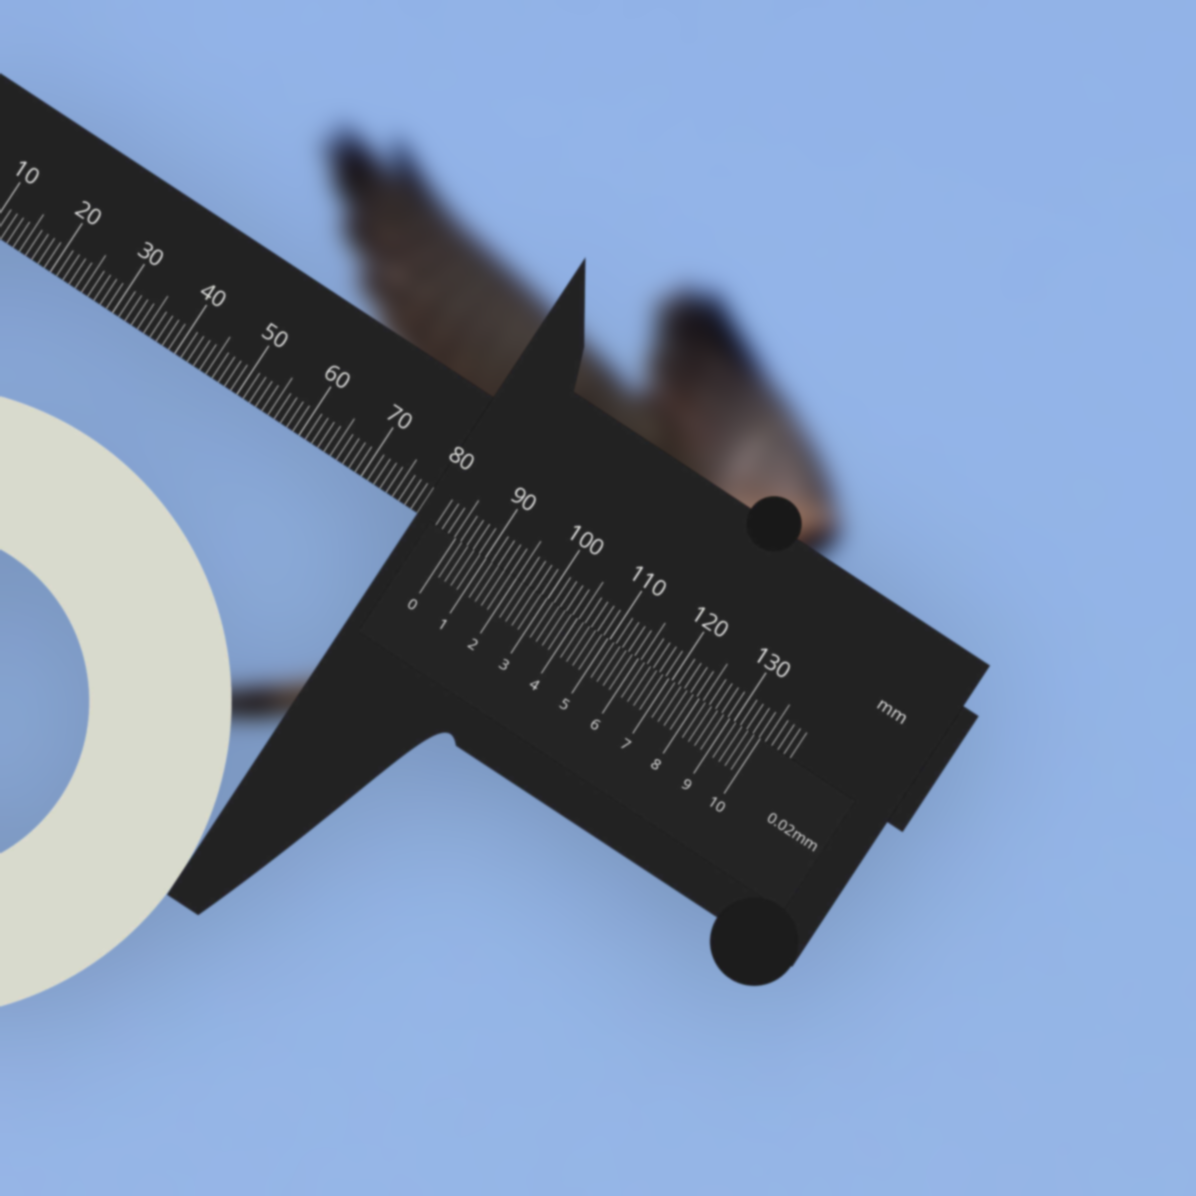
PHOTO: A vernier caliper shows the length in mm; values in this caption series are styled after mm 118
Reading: mm 85.2
